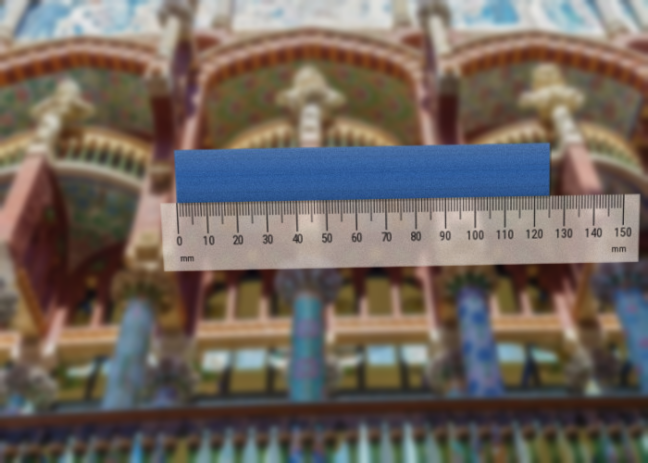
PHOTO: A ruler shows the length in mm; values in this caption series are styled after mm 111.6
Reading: mm 125
